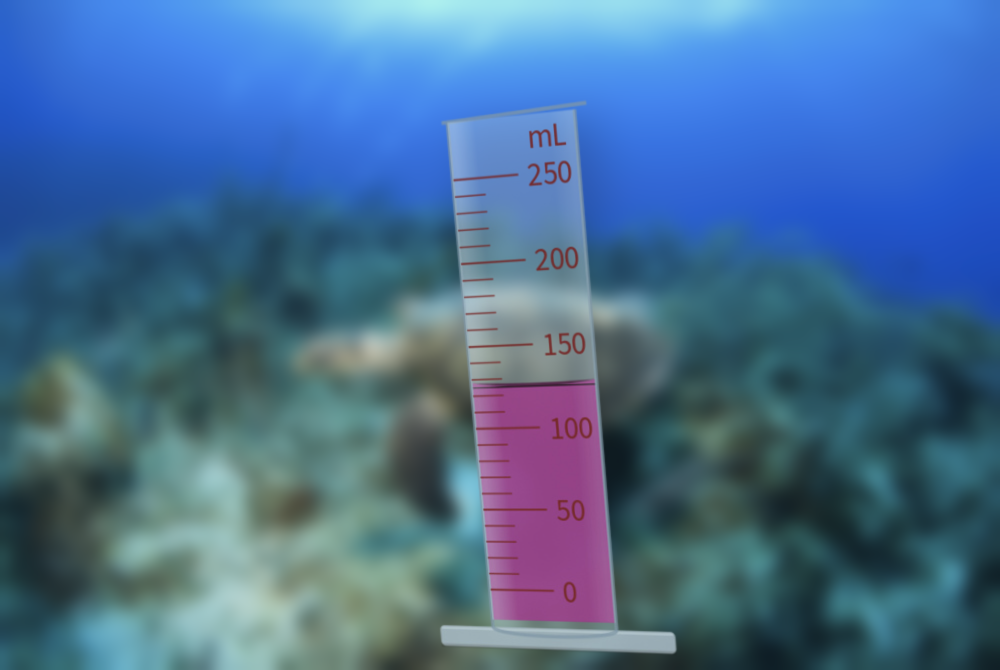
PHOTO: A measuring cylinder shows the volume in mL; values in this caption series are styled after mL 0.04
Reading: mL 125
